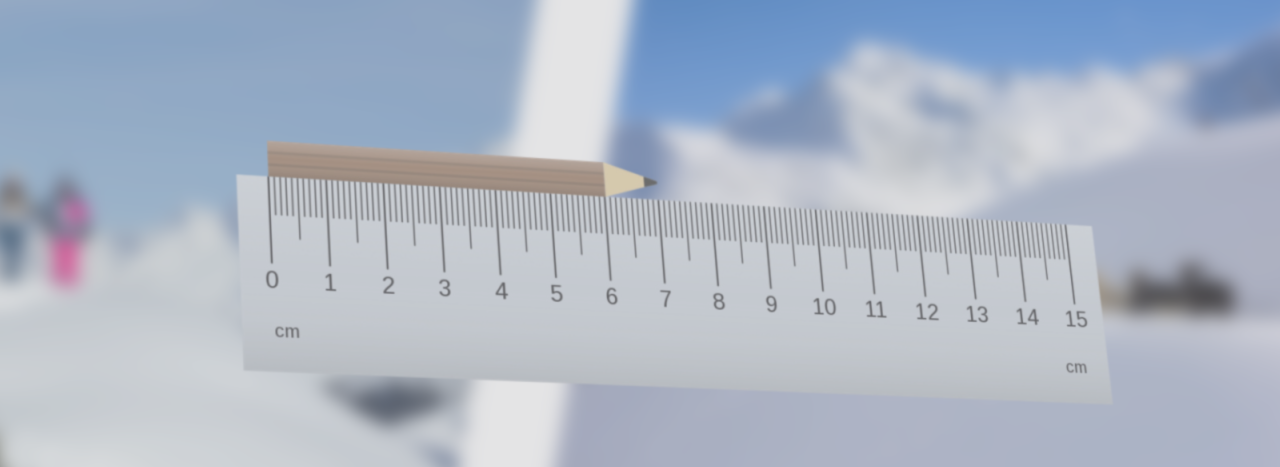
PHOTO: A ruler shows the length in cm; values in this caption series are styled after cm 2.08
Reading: cm 7
